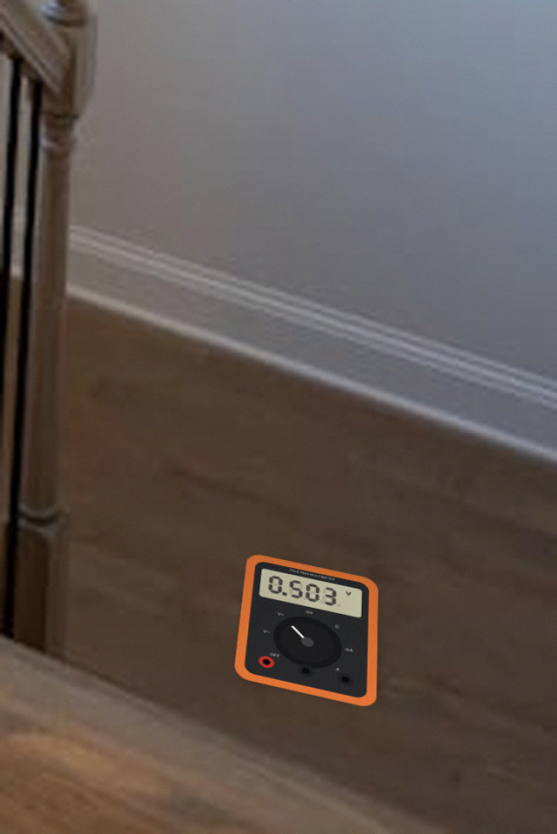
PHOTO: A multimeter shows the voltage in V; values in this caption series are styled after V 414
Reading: V 0.503
